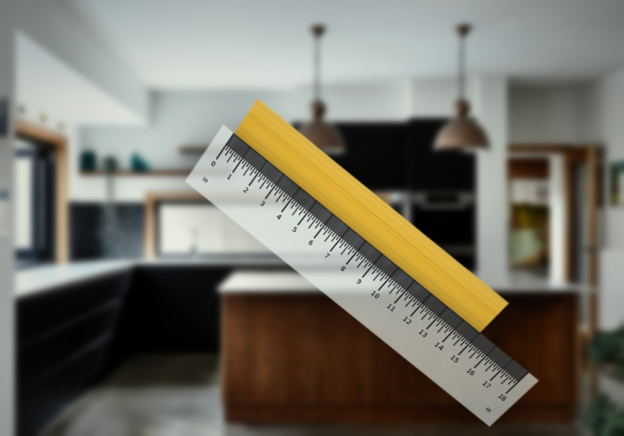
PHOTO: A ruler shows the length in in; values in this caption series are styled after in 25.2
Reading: in 15
